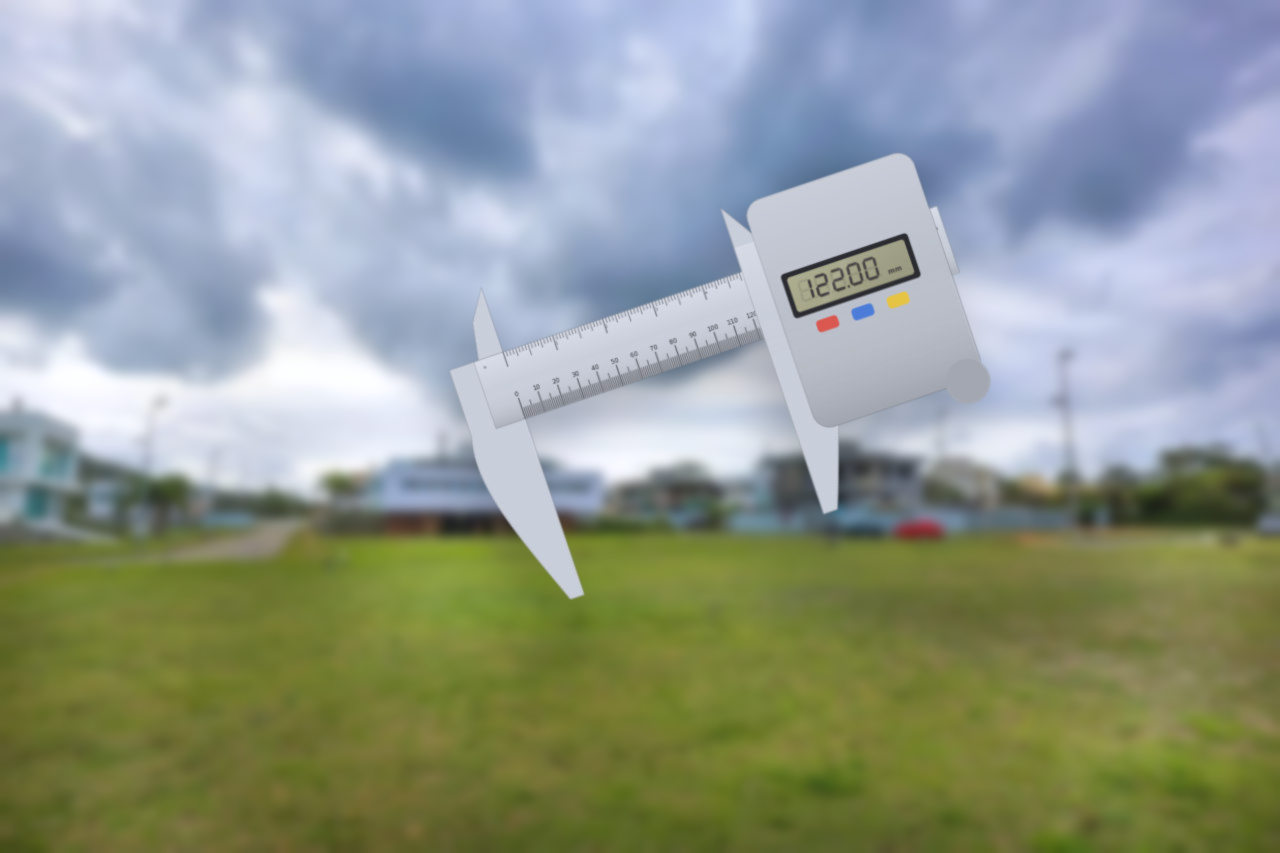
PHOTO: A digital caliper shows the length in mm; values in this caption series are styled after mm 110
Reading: mm 122.00
